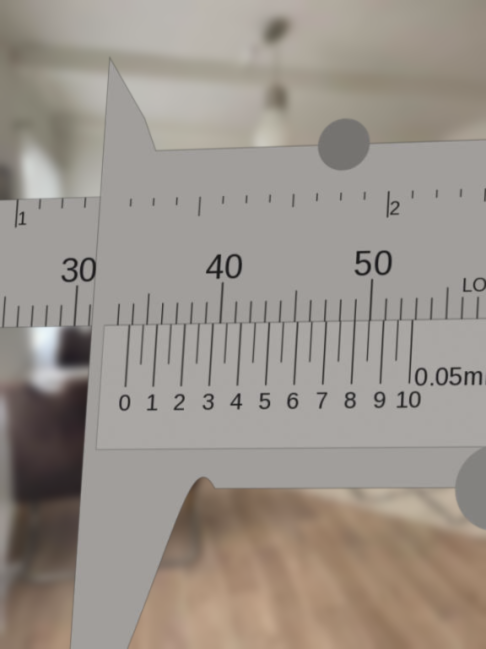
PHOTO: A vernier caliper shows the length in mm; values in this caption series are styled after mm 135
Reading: mm 33.8
